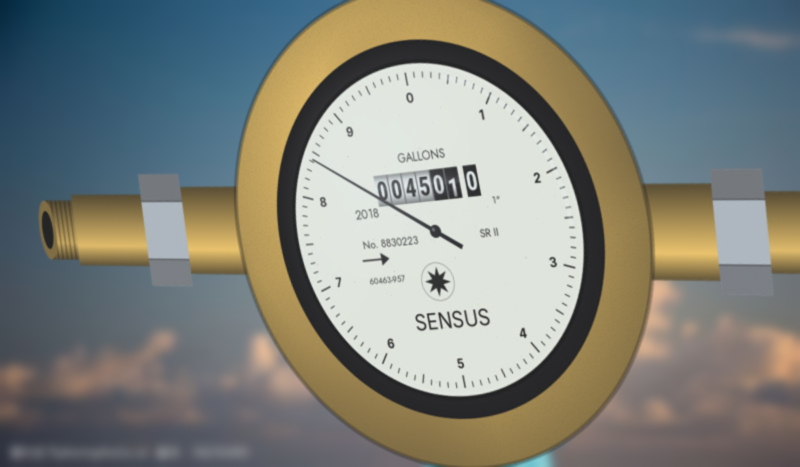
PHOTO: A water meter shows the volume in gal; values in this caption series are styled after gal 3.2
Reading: gal 45008.4
